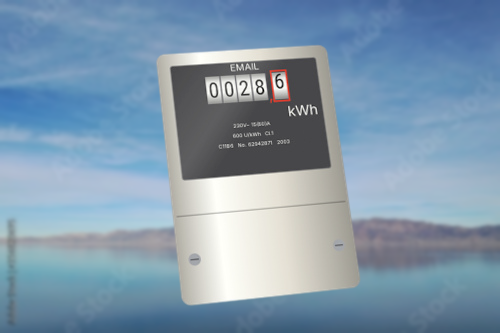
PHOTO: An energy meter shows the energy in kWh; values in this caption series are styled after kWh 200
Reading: kWh 28.6
